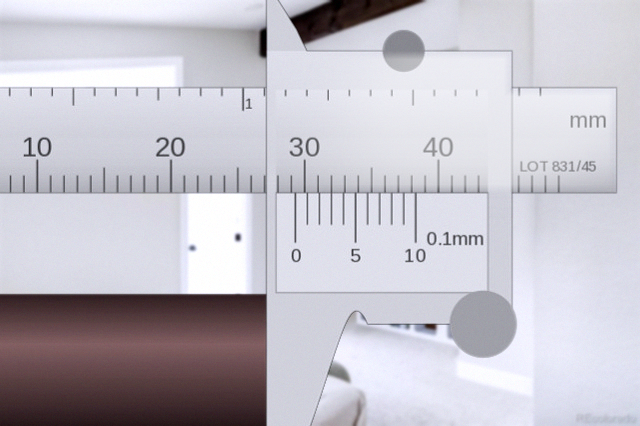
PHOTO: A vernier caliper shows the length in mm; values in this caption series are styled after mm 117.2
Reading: mm 29.3
